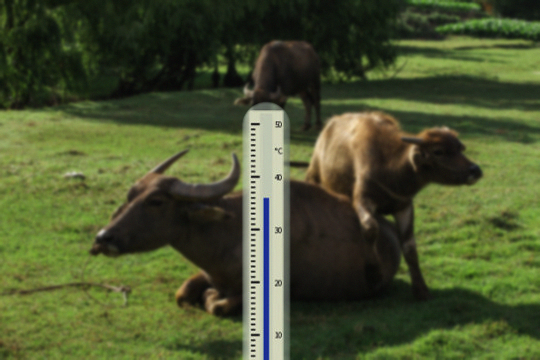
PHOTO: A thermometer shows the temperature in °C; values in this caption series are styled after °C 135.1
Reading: °C 36
